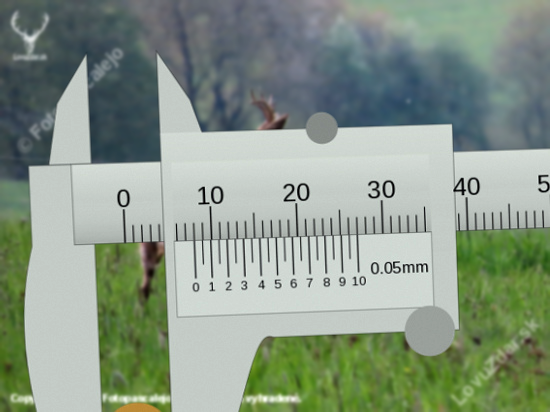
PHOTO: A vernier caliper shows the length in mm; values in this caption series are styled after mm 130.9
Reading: mm 8.0
